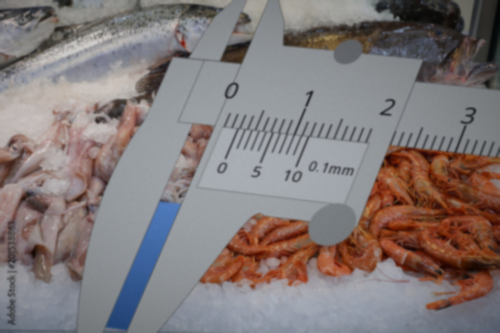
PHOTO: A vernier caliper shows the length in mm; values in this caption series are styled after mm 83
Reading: mm 2.8
